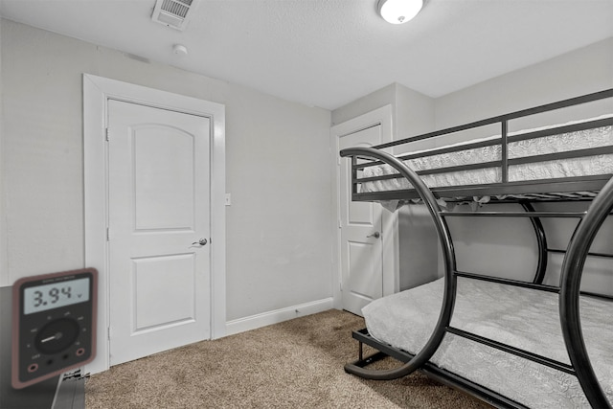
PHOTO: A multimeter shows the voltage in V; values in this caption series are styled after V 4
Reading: V 3.94
